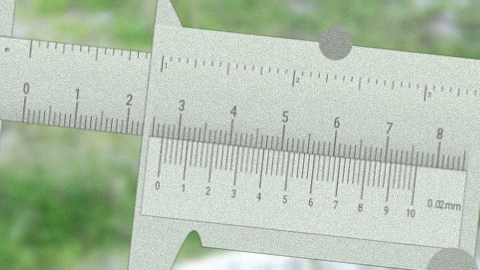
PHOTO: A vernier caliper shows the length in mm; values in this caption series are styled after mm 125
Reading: mm 27.0
